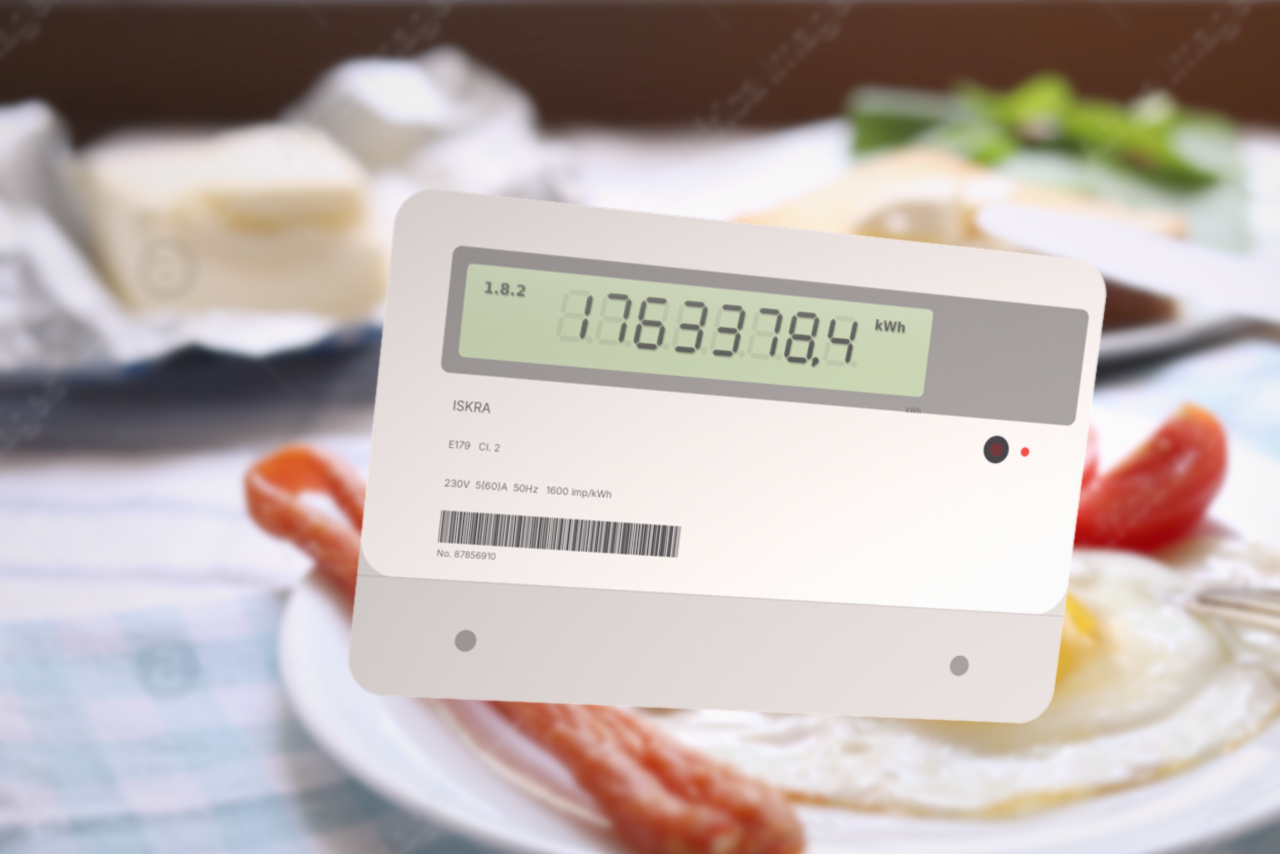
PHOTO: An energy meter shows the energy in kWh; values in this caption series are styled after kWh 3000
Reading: kWh 1763378.4
